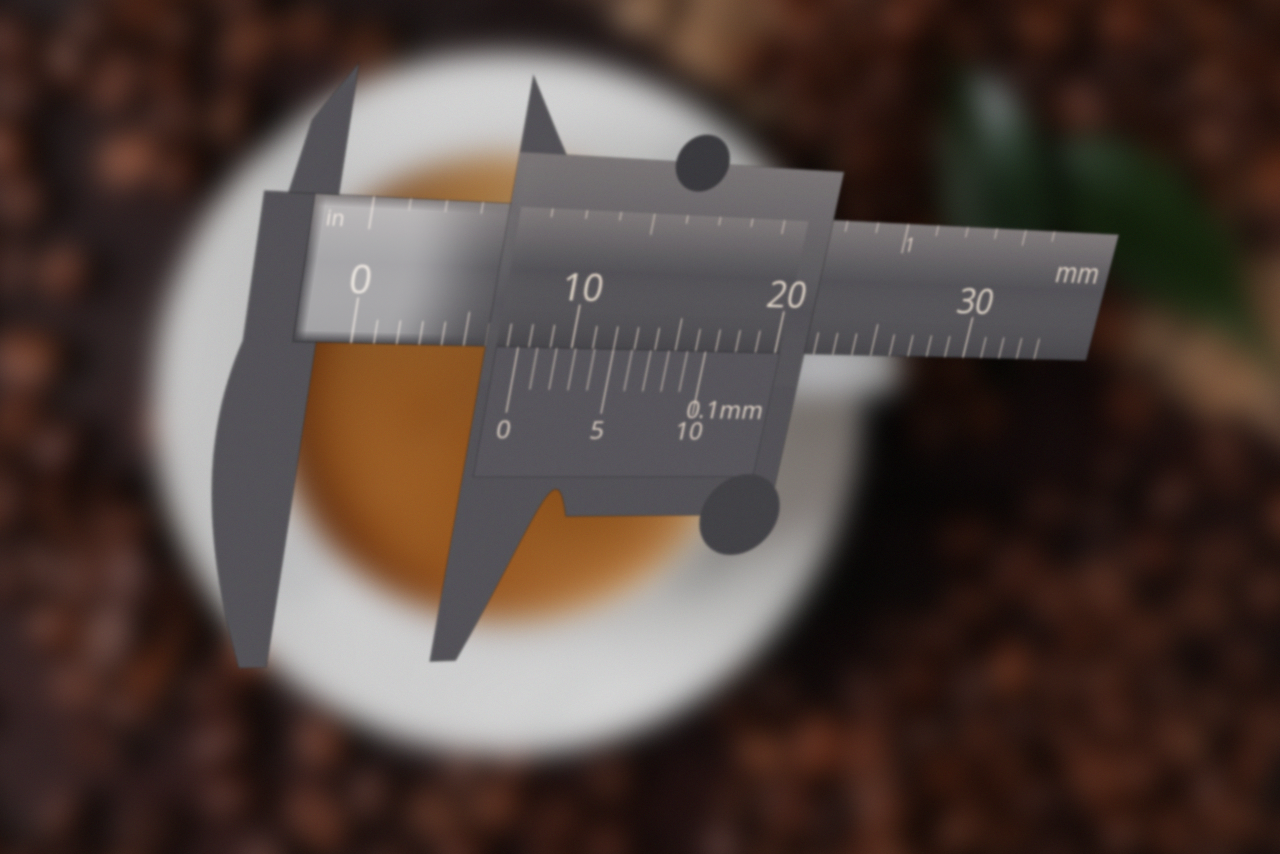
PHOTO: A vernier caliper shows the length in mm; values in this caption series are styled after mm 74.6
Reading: mm 7.5
